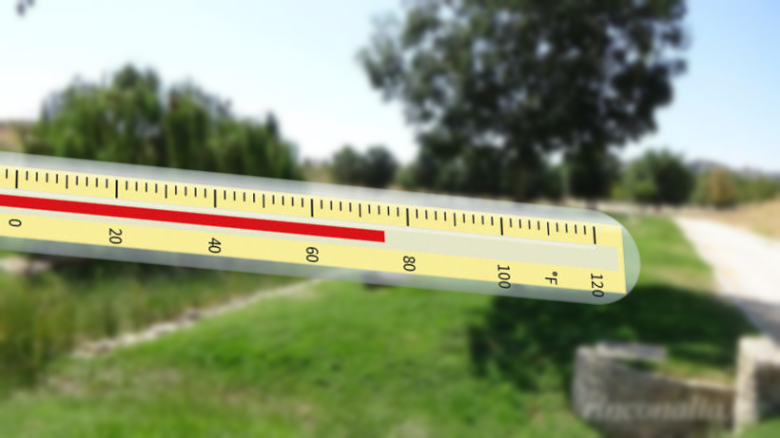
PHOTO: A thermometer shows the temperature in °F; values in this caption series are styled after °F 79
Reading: °F 75
